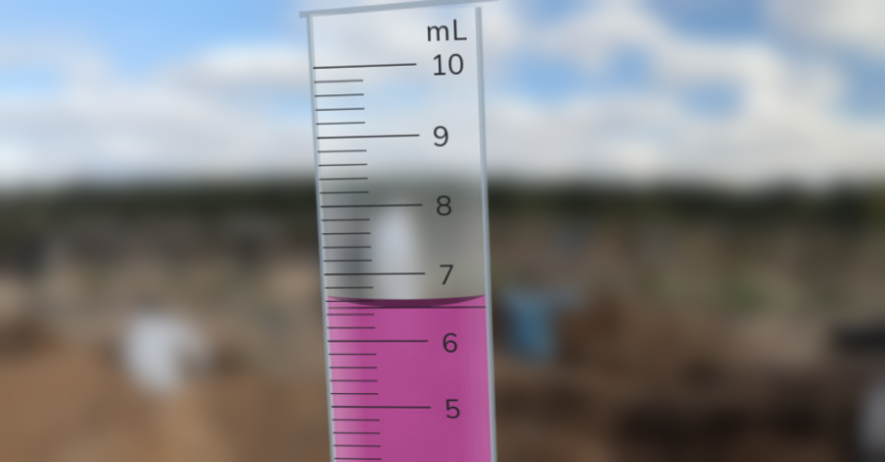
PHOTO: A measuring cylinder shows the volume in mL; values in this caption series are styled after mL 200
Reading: mL 6.5
